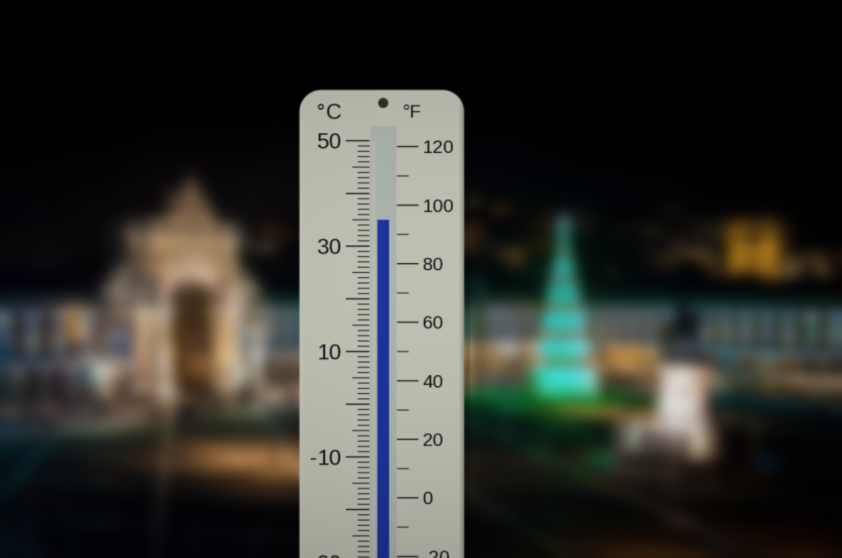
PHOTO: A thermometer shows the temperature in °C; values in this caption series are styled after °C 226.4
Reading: °C 35
